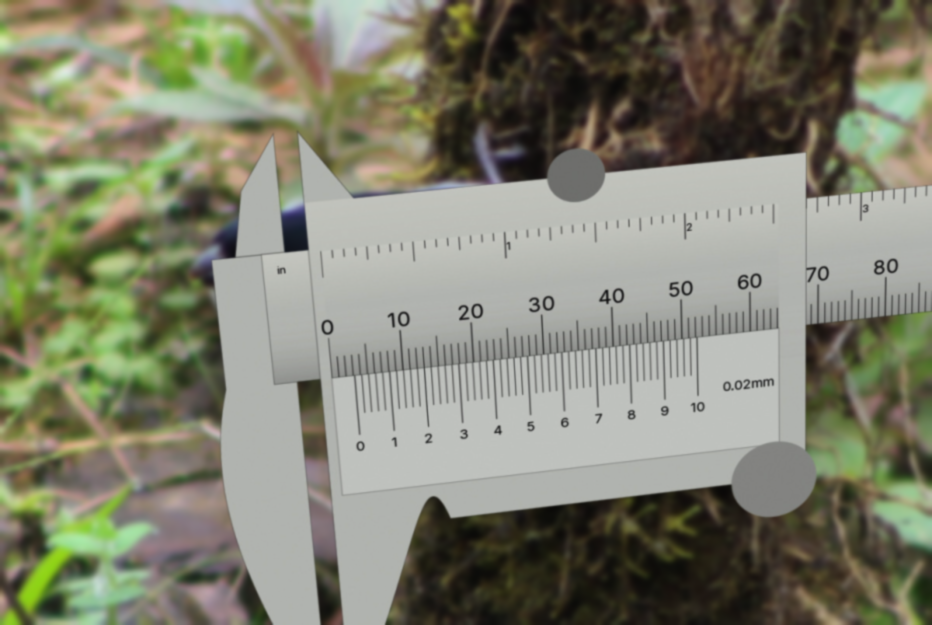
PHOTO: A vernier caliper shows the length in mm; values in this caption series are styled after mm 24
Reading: mm 3.2
